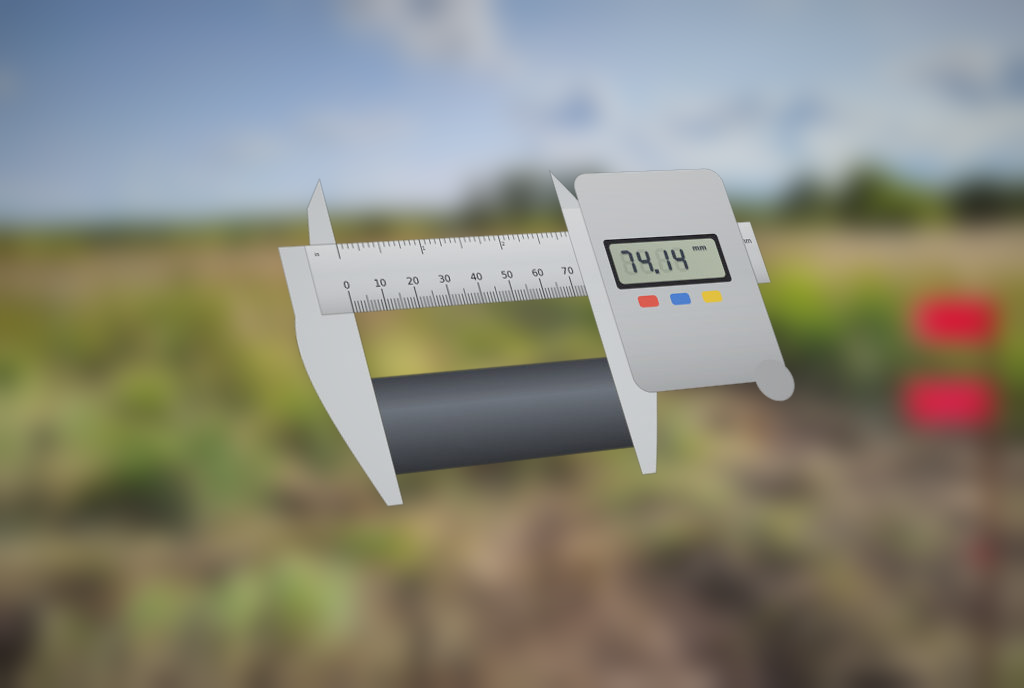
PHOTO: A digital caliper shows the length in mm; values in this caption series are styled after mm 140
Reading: mm 74.14
